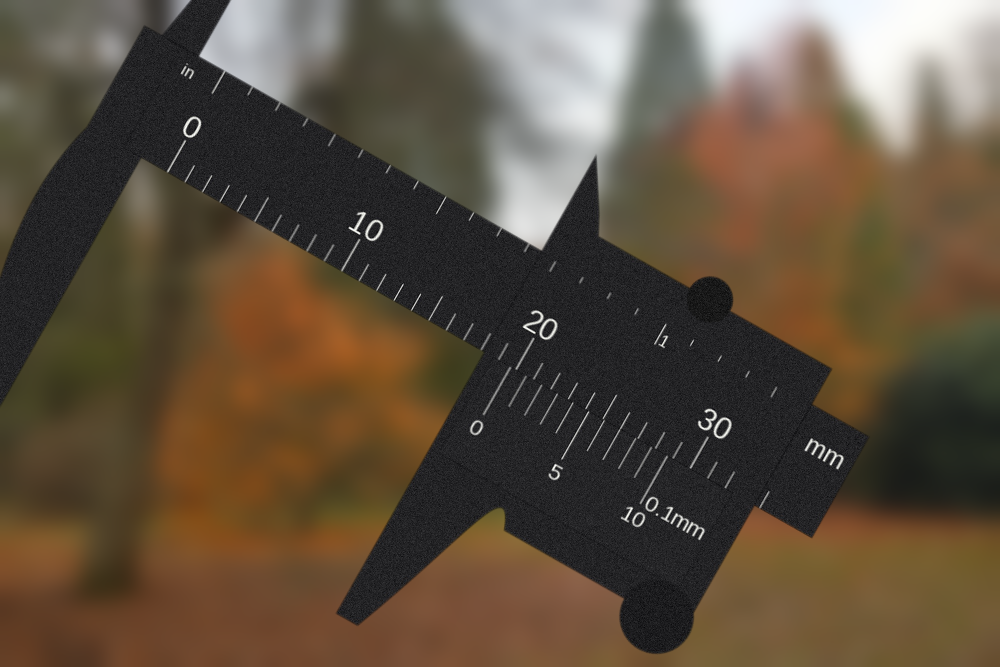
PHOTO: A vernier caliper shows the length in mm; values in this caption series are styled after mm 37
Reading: mm 19.7
